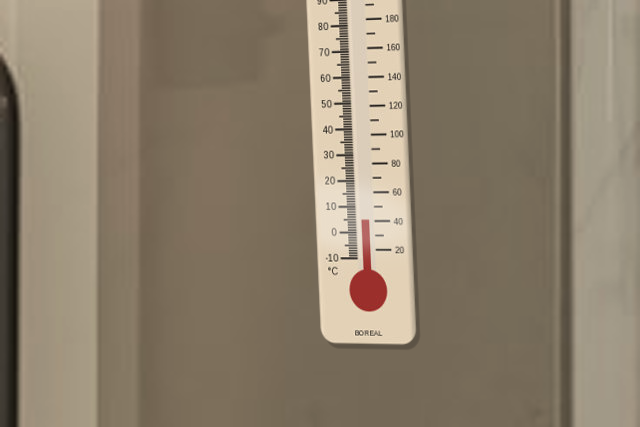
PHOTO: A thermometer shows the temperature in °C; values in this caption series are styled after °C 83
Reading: °C 5
